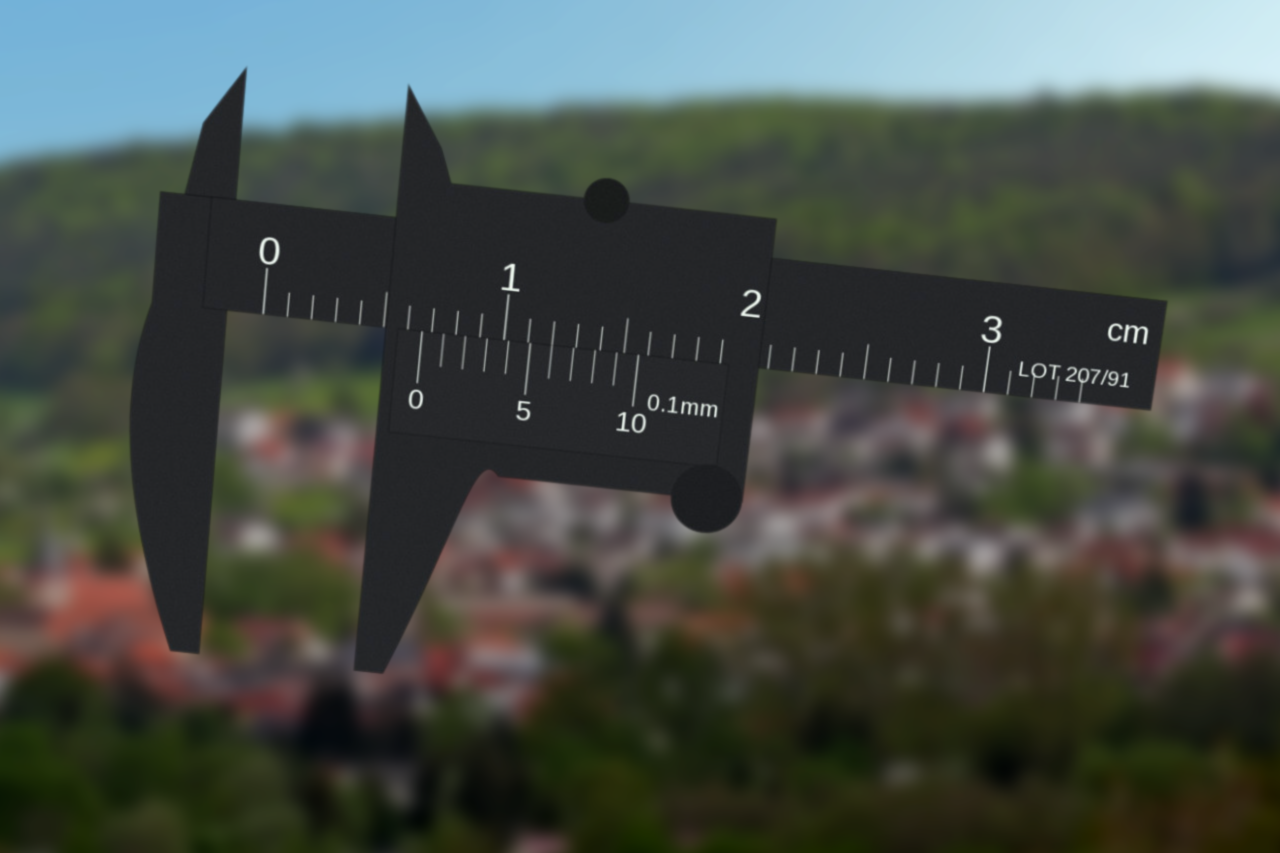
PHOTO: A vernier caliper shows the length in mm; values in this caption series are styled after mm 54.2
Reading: mm 6.6
